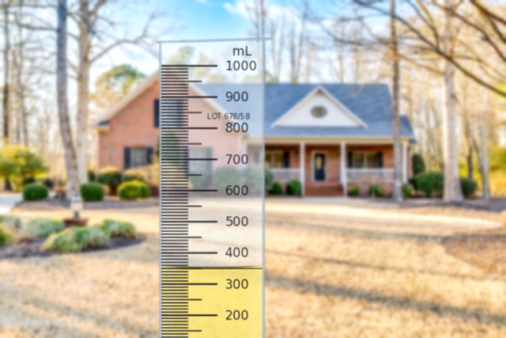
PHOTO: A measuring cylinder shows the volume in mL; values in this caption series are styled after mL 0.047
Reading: mL 350
